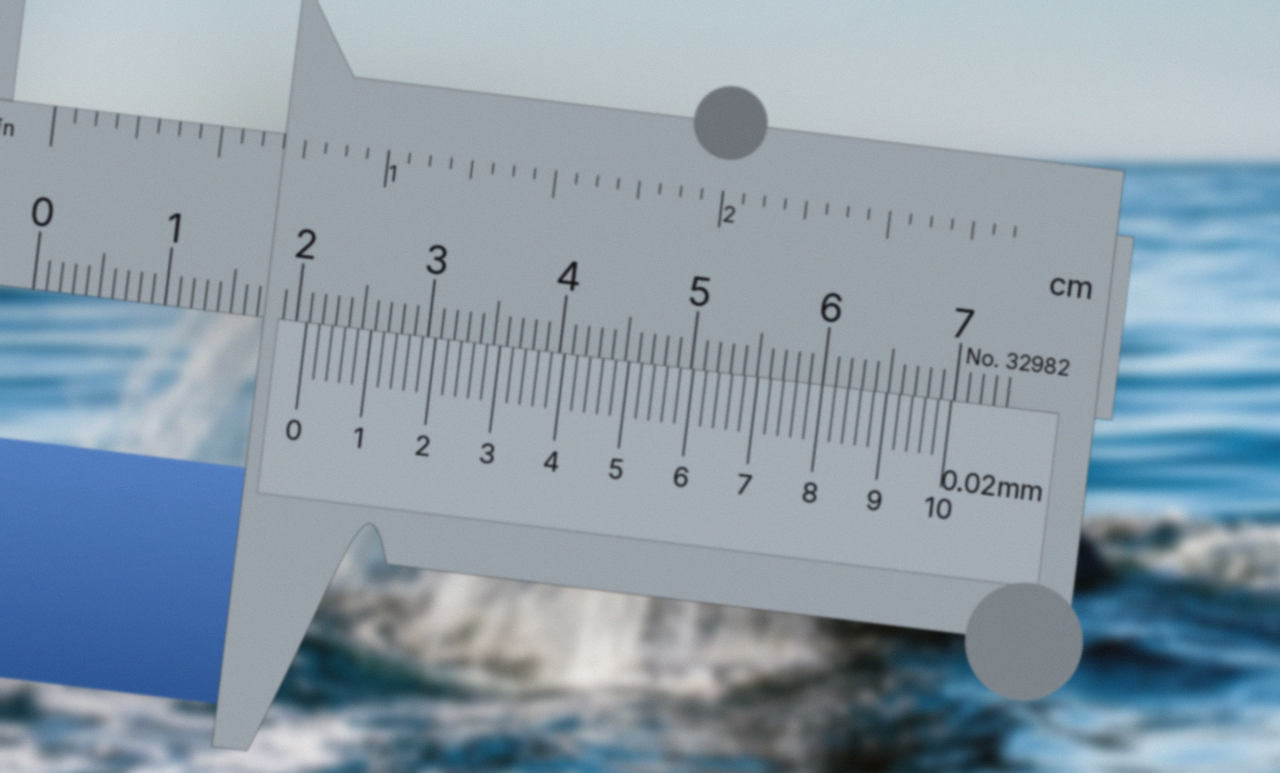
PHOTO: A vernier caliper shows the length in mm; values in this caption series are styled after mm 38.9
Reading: mm 20.8
